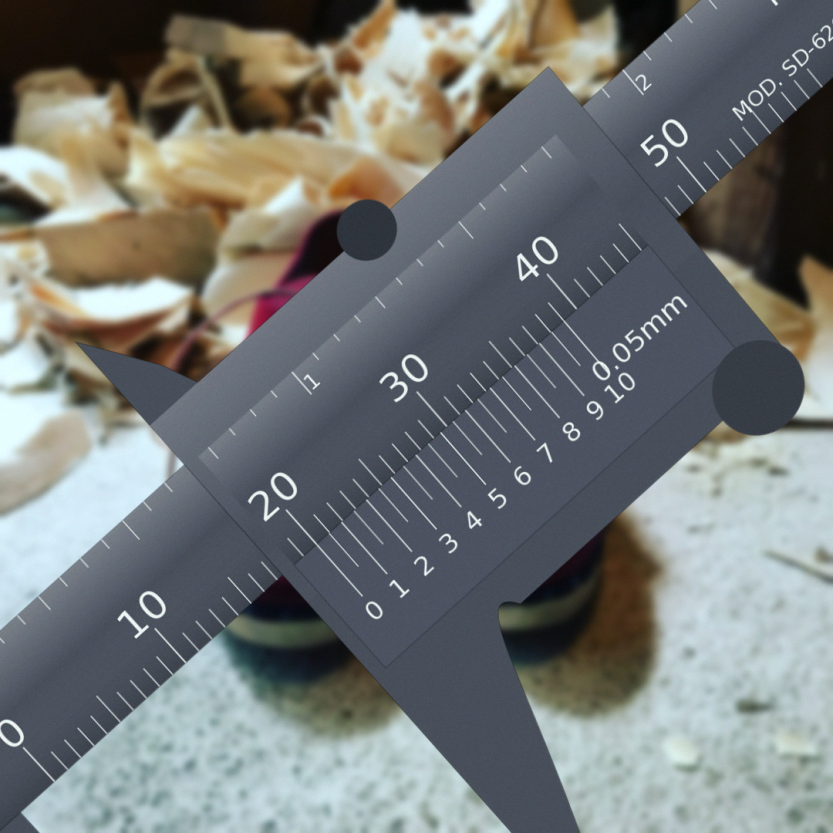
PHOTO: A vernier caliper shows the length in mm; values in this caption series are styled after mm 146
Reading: mm 20.0
